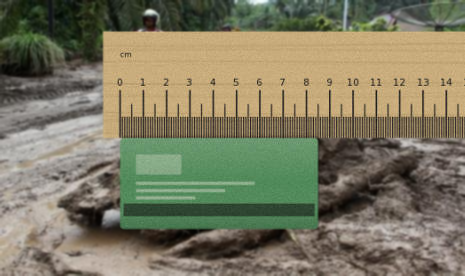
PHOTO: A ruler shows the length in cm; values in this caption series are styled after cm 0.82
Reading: cm 8.5
